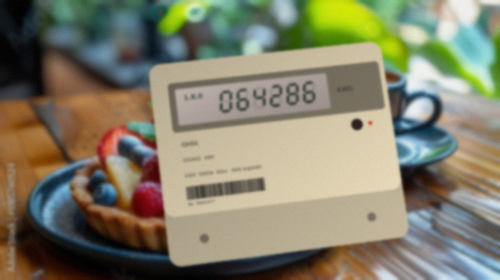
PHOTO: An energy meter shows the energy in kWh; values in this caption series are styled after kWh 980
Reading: kWh 64286
